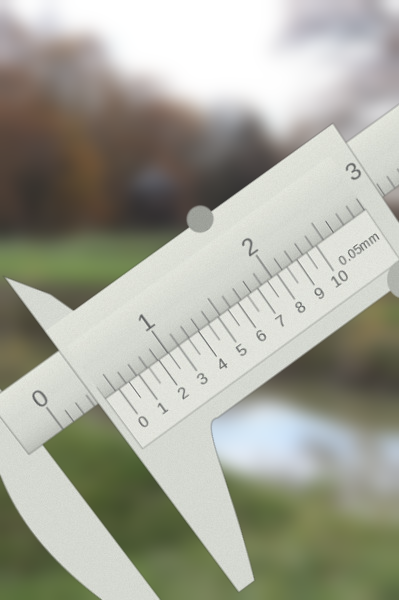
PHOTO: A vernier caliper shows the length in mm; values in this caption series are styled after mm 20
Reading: mm 5.3
